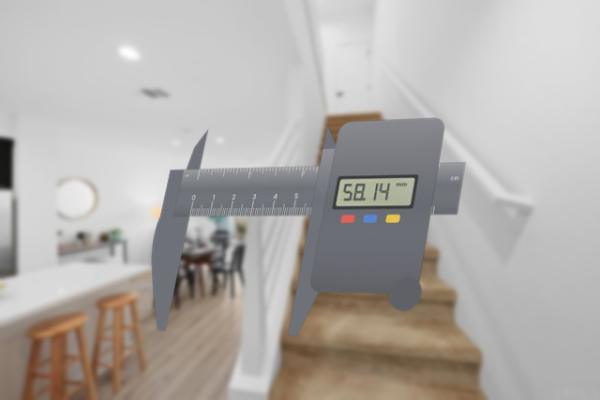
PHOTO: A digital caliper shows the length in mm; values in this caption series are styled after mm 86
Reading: mm 58.14
